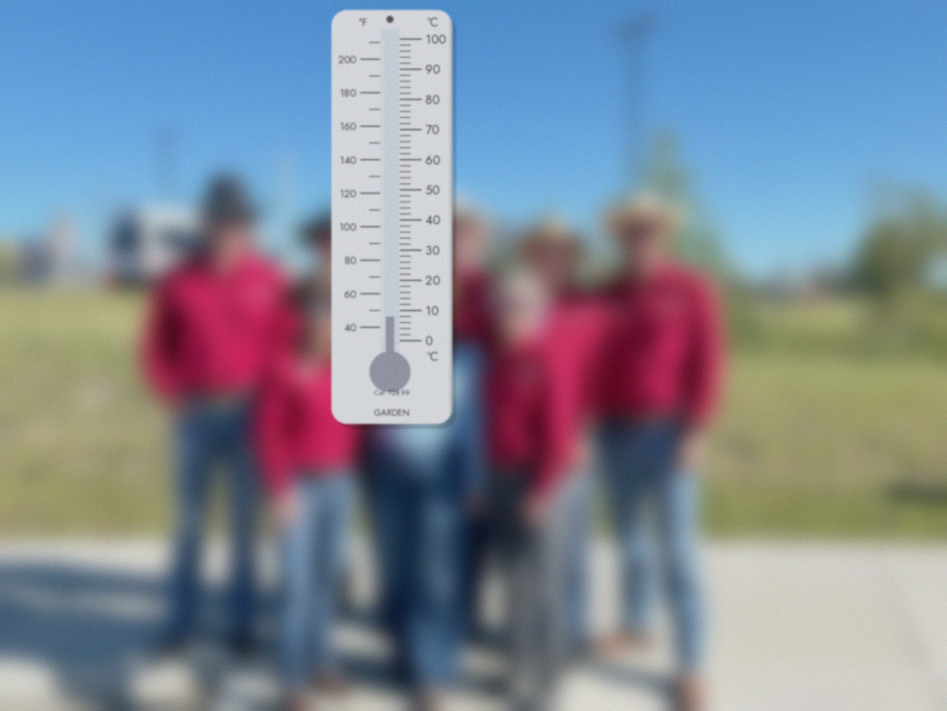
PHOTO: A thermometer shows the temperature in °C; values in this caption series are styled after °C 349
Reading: °C 8
